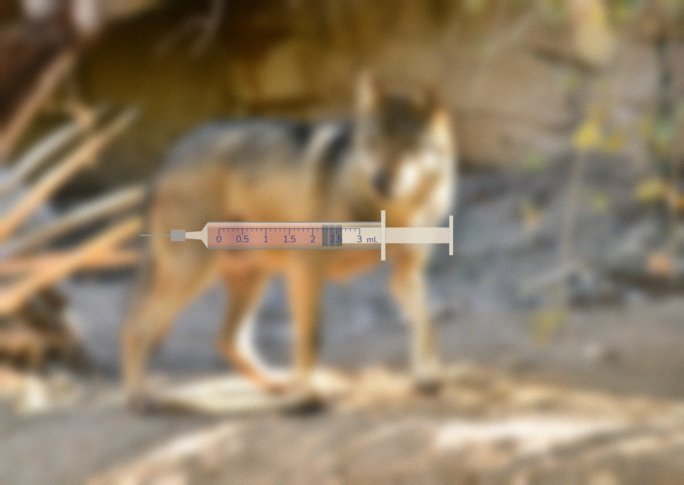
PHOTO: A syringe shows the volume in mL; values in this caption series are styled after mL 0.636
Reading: mL 2.2
